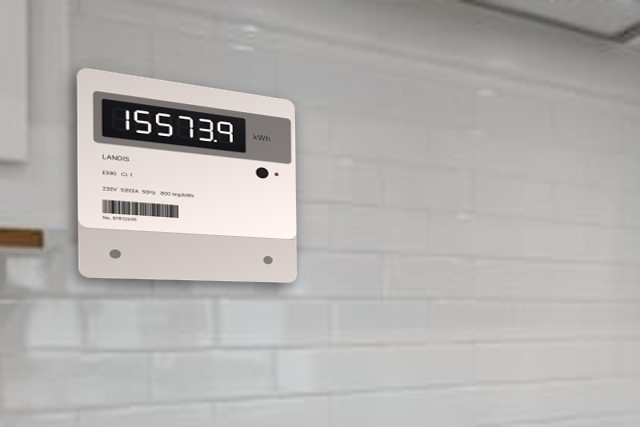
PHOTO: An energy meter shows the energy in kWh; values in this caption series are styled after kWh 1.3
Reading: kWh 15573.9
